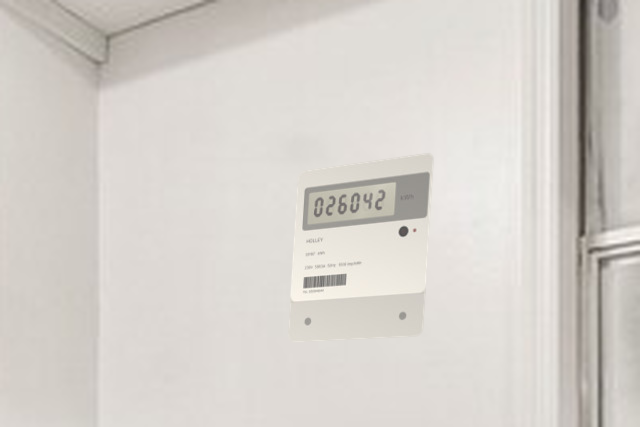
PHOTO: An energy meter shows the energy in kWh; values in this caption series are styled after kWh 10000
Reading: kWh 26042
